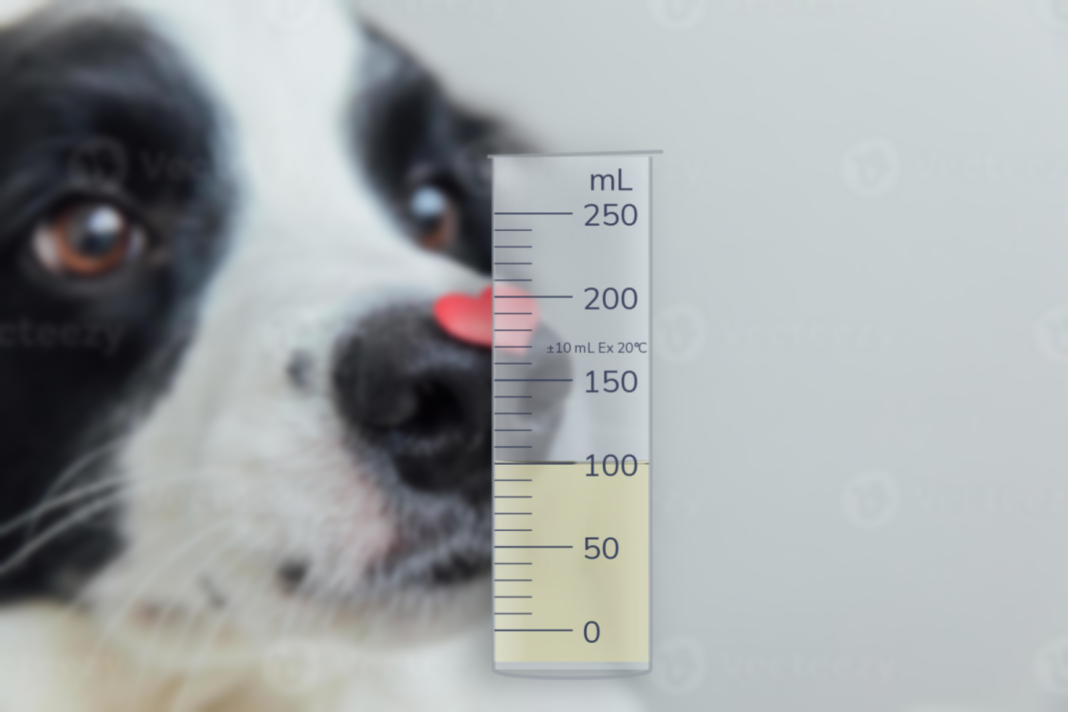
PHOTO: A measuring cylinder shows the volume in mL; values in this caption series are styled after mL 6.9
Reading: mL 100
